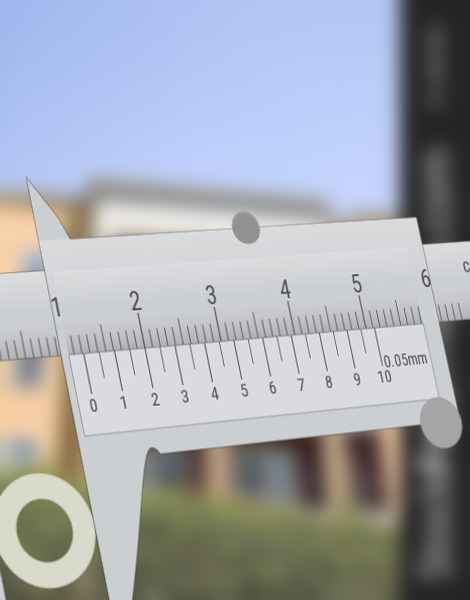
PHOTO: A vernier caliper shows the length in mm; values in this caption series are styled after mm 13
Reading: mm 12.2
